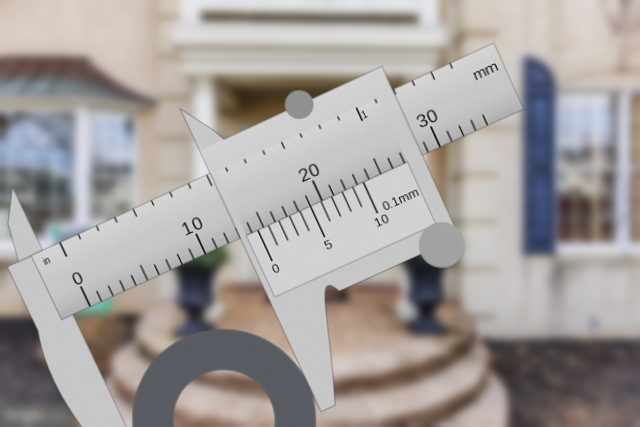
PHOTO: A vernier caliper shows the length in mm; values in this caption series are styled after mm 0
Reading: mm 14.5
